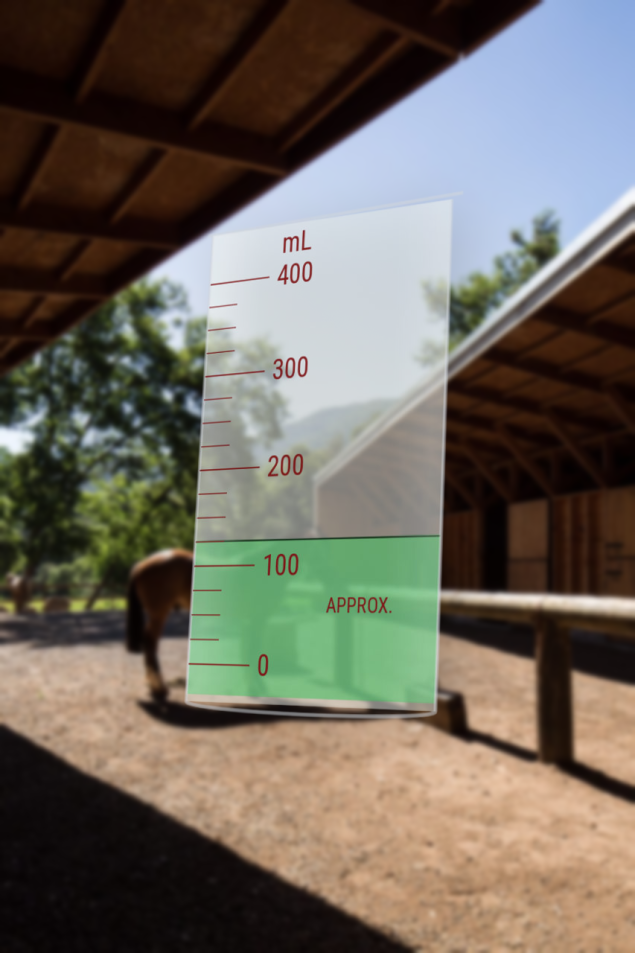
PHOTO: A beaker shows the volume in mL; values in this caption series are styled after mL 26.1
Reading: mL 125
